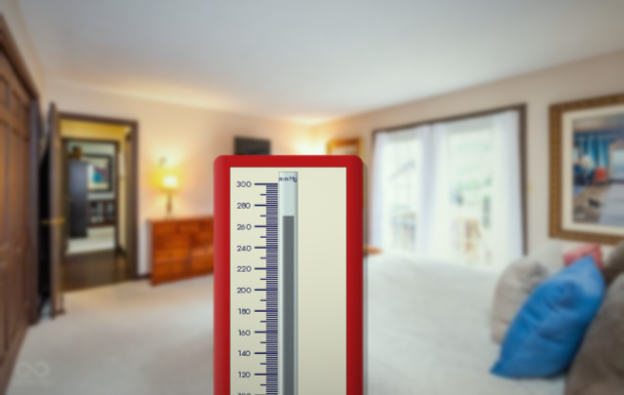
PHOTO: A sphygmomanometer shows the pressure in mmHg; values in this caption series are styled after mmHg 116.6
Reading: mmHg 270
